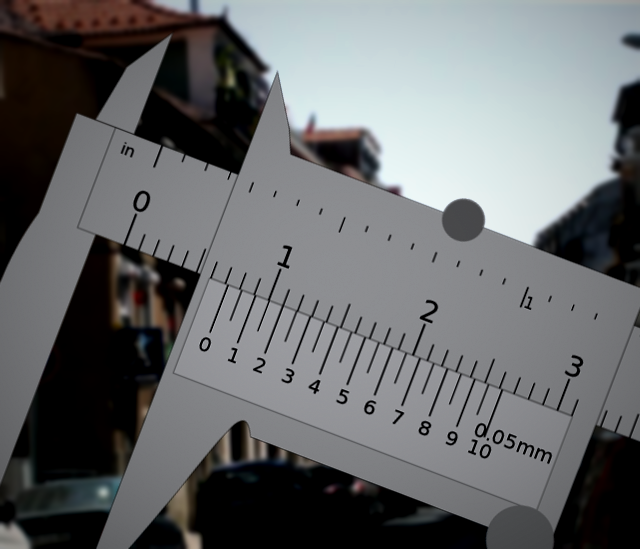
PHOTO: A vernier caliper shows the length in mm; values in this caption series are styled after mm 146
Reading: mm 7.2
